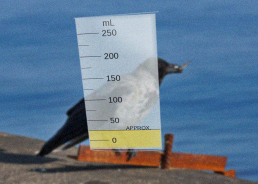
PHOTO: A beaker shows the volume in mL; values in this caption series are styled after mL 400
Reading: mL 25
